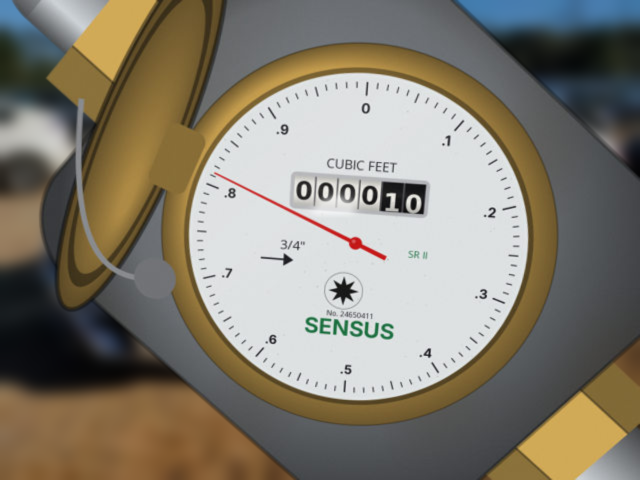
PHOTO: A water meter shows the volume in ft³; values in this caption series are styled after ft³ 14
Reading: ft³ 9.81
